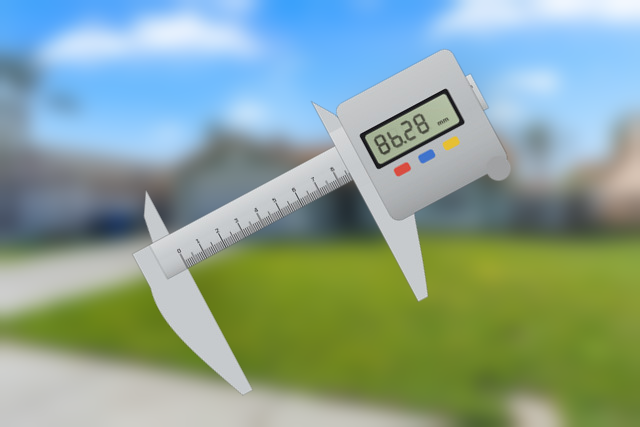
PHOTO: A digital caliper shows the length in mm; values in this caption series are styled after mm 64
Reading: mm 86.28
